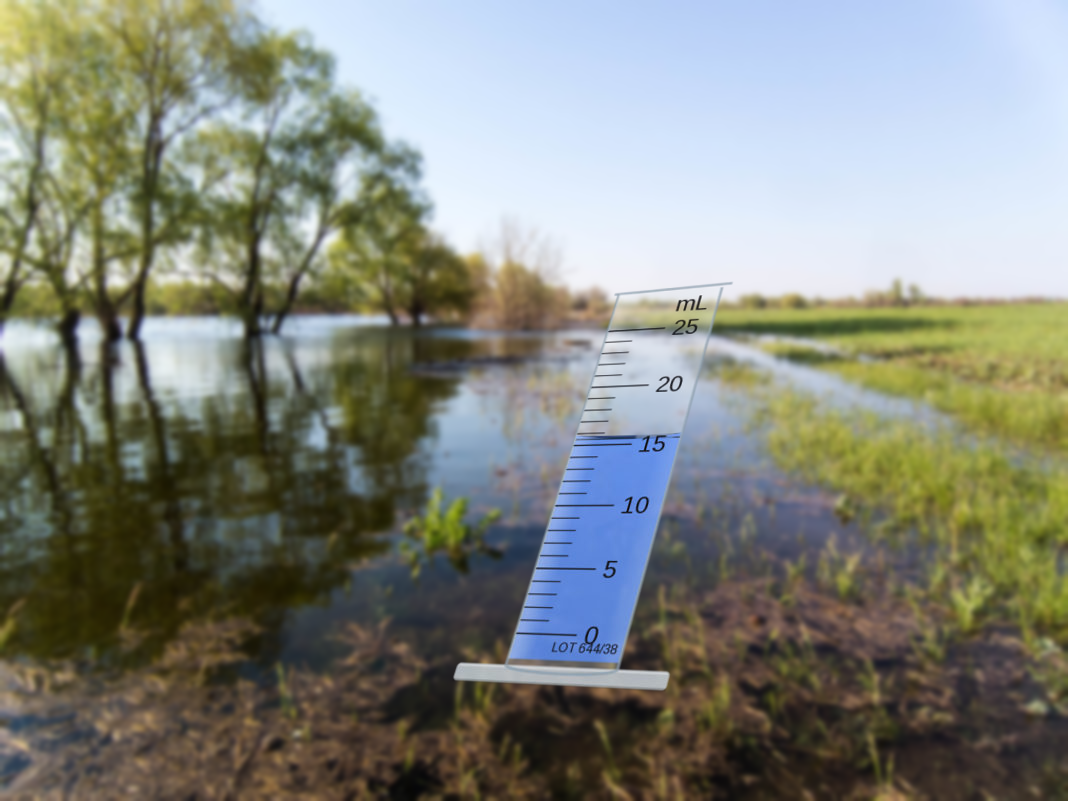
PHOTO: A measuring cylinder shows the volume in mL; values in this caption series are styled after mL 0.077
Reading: mL 15.5
